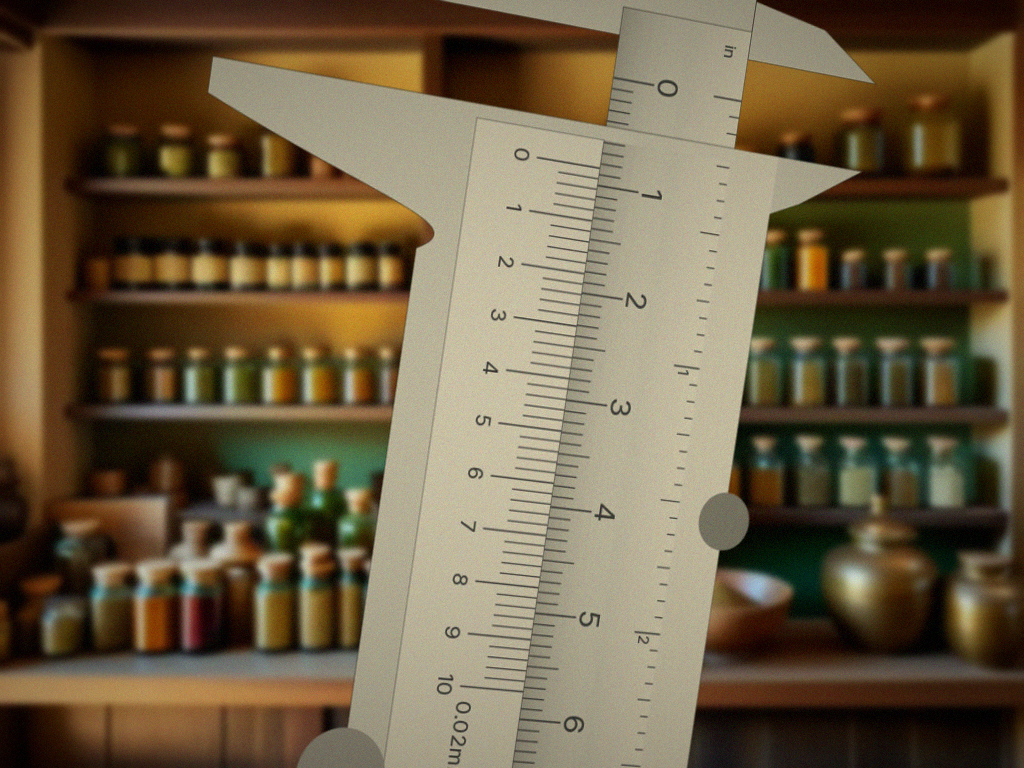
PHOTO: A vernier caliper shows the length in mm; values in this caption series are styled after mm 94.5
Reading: mm 8.4
